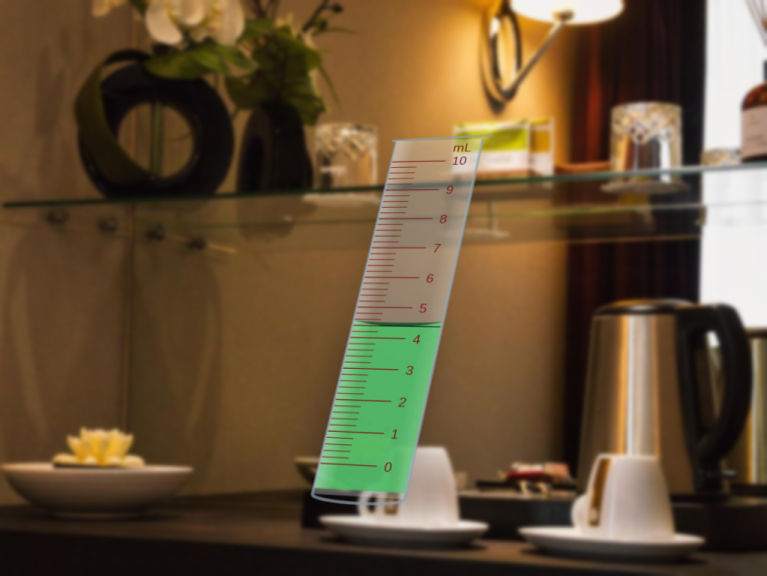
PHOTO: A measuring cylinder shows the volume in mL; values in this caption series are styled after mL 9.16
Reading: mL 4.4
